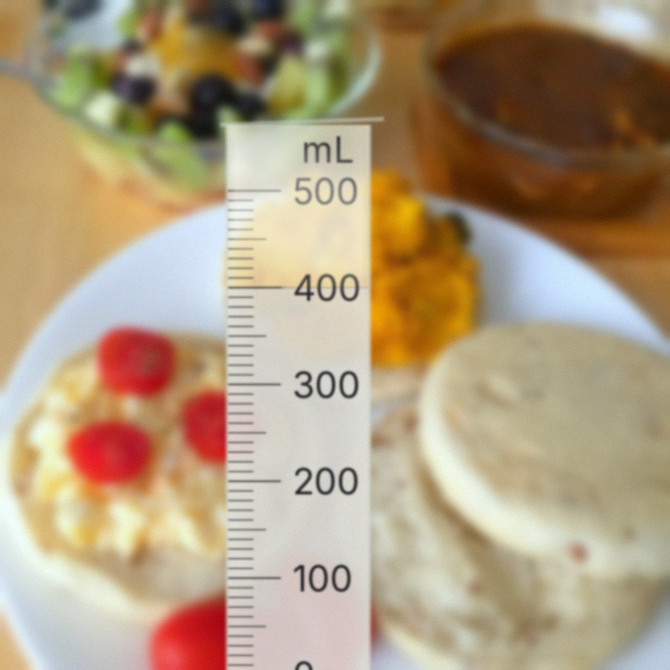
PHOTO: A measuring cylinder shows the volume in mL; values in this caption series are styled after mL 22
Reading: mL 400
